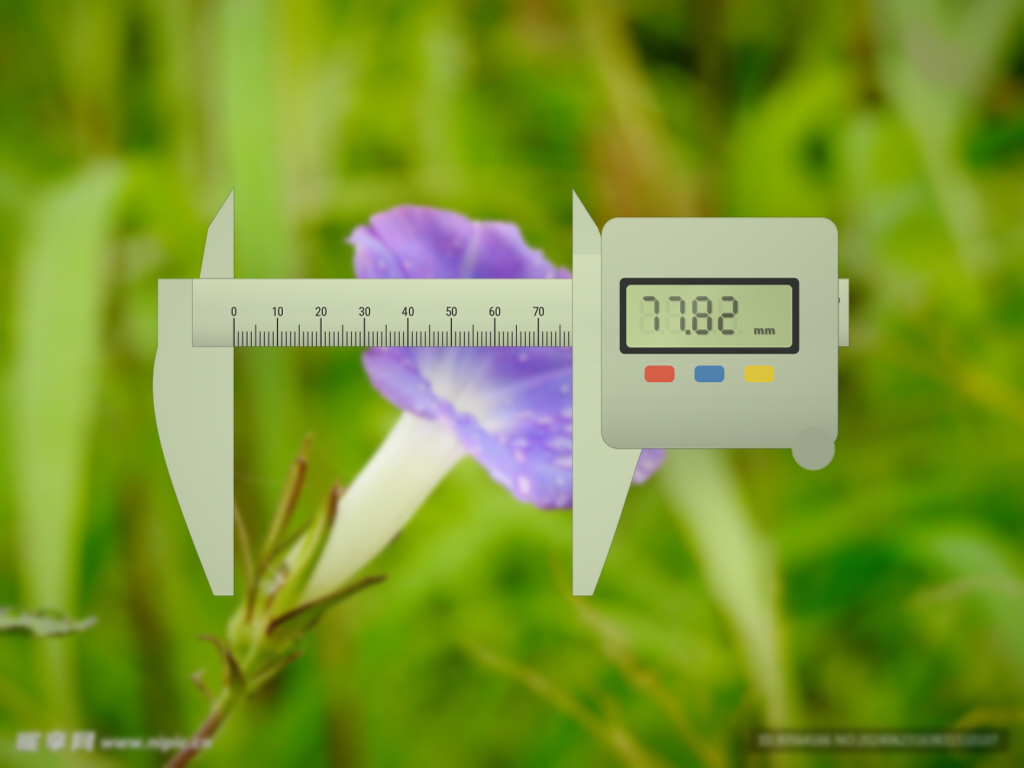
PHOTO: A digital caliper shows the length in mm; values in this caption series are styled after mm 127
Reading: mm 77.82
